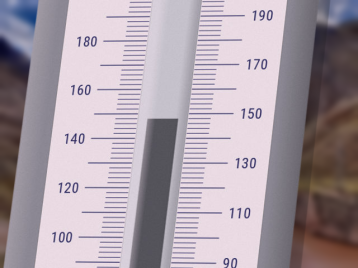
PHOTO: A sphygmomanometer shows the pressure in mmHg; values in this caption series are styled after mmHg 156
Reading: mmHg 148
